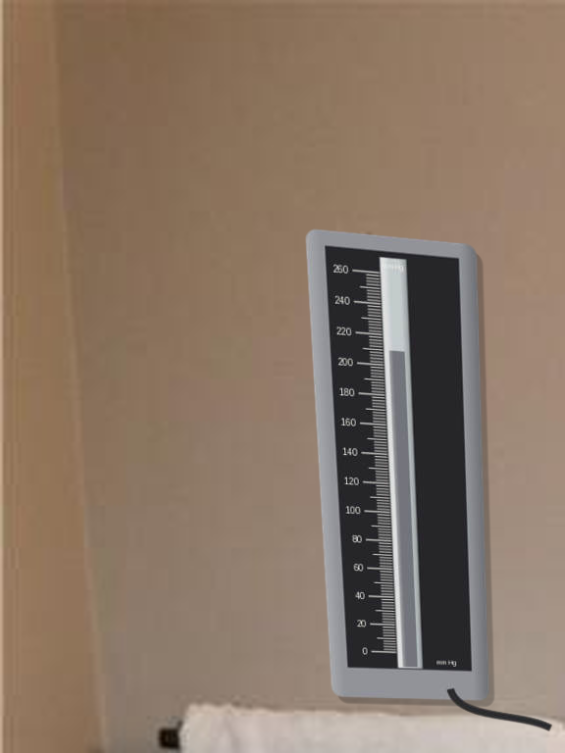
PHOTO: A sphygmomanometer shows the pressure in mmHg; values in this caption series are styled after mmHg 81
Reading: mmHg 210
